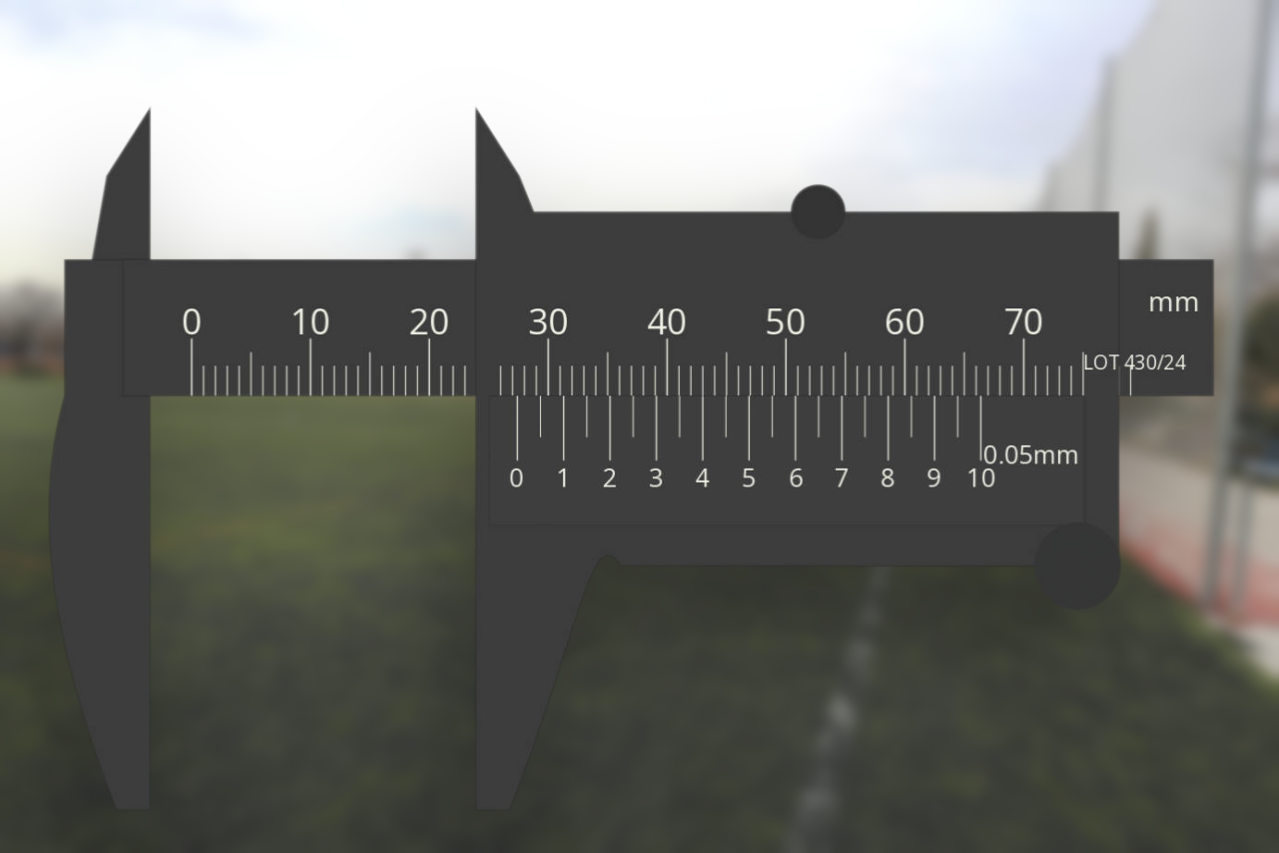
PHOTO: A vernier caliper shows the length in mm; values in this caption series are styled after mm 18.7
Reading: mm 27.4
